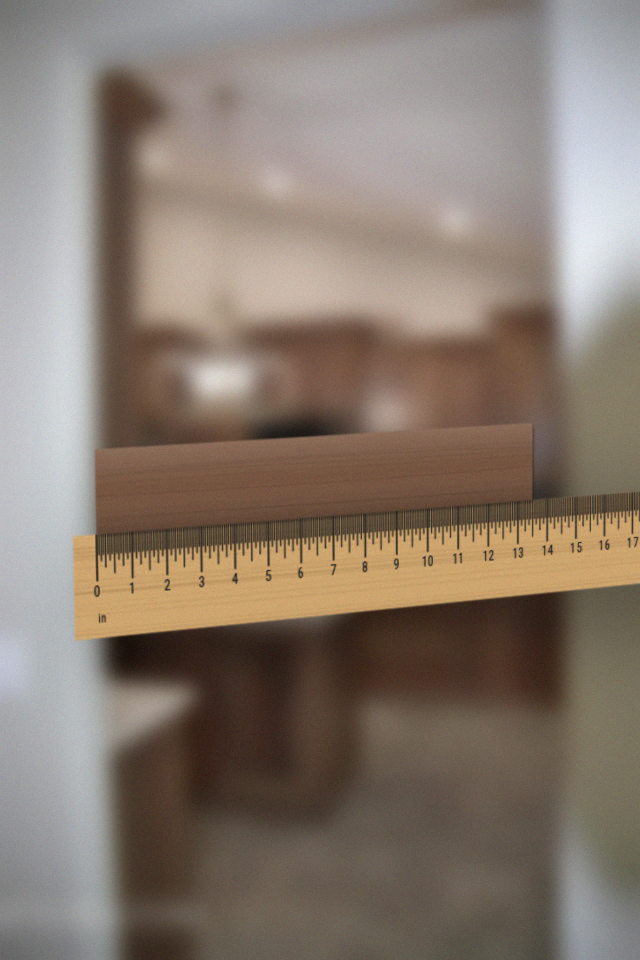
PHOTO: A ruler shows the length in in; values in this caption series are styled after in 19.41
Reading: in 13.5
